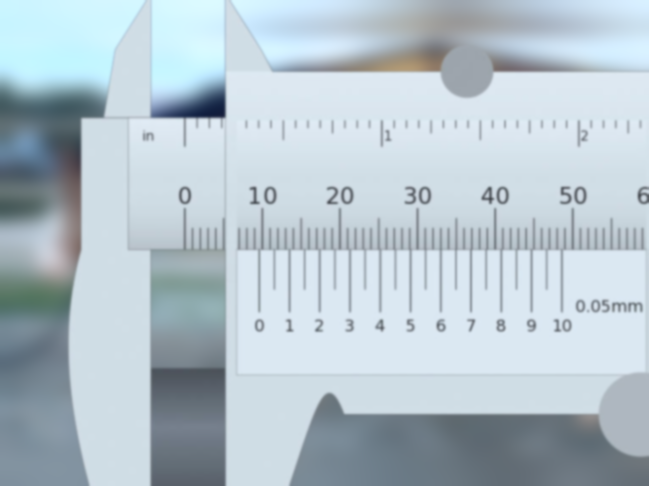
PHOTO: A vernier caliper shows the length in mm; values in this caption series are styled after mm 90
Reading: mm 9.6
